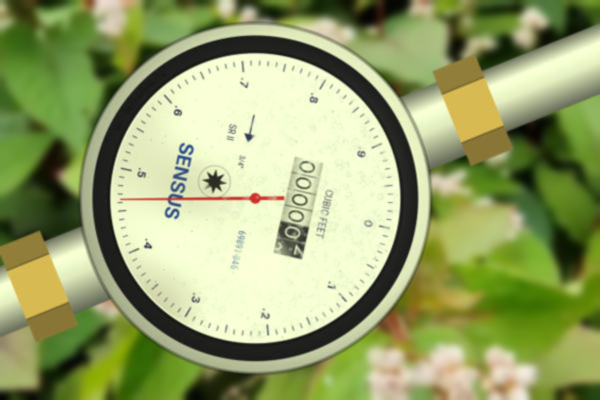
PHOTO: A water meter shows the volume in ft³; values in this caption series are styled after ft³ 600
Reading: ft³ 2.46
